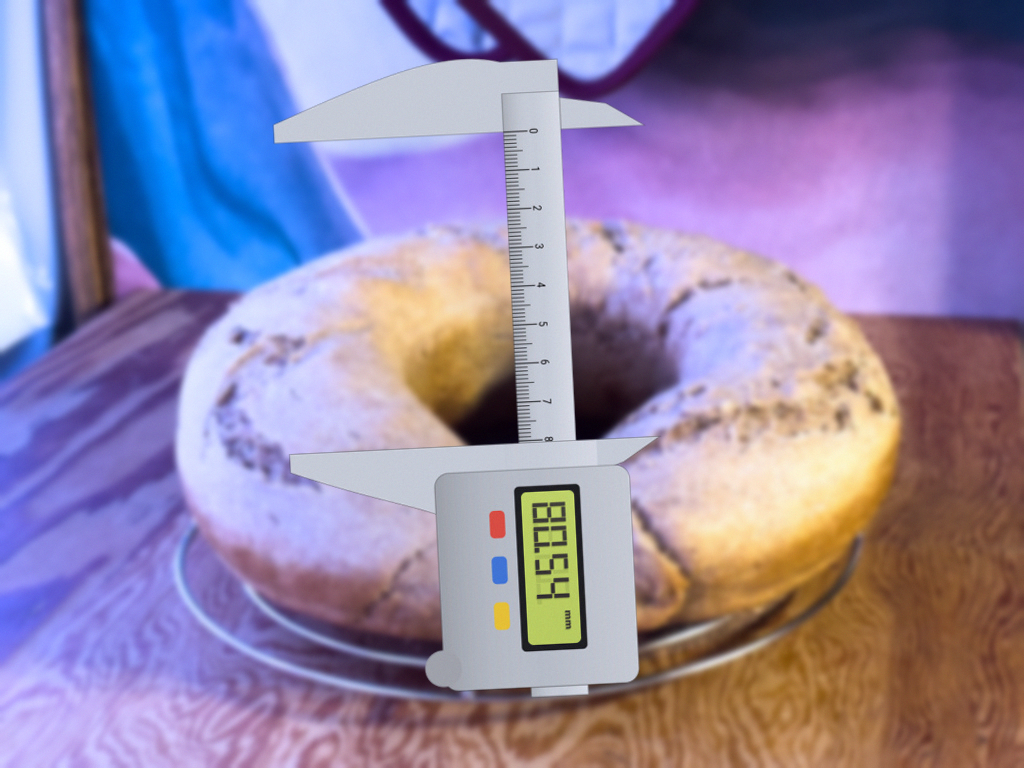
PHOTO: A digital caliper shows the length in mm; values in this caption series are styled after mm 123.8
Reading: mm 80.54
